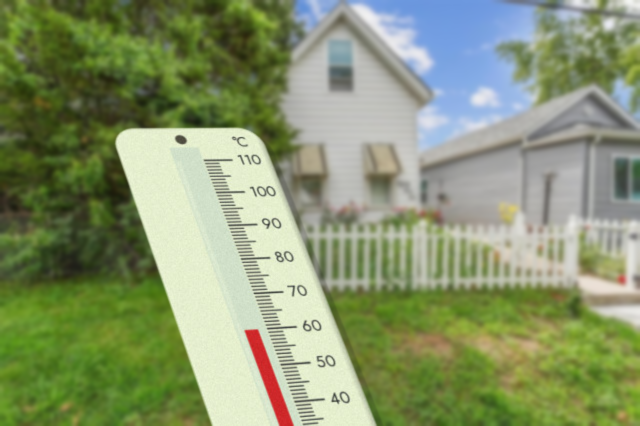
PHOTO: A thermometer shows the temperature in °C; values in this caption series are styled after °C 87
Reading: °C 60
